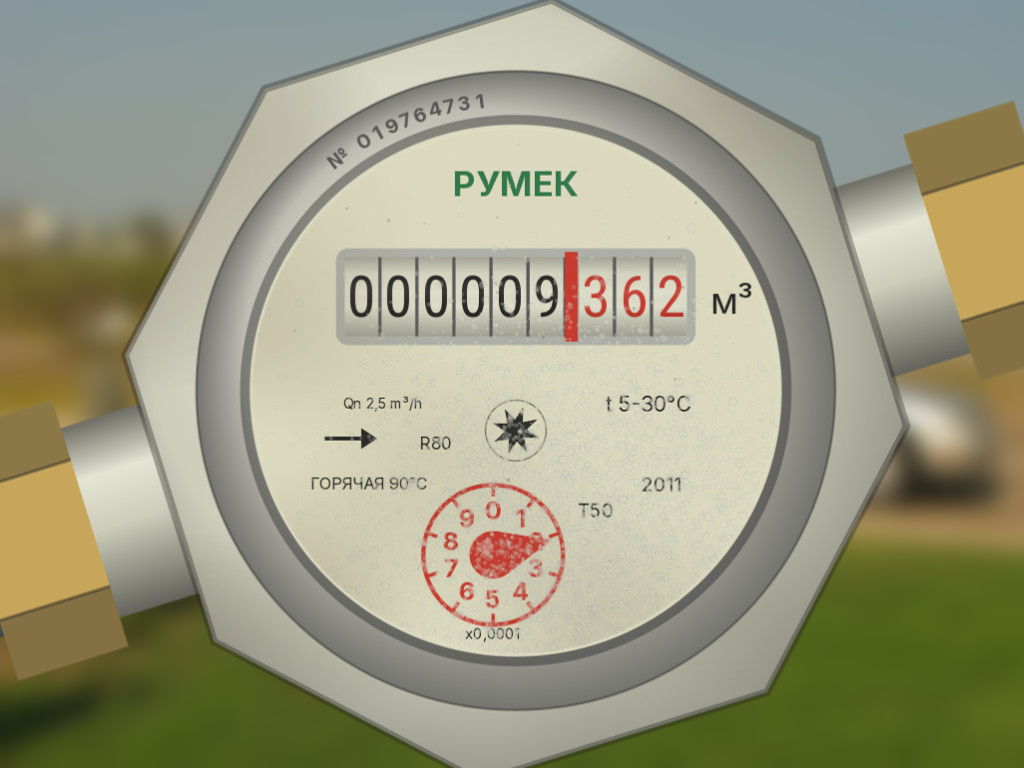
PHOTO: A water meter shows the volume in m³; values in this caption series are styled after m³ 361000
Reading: m³ 9.3622
